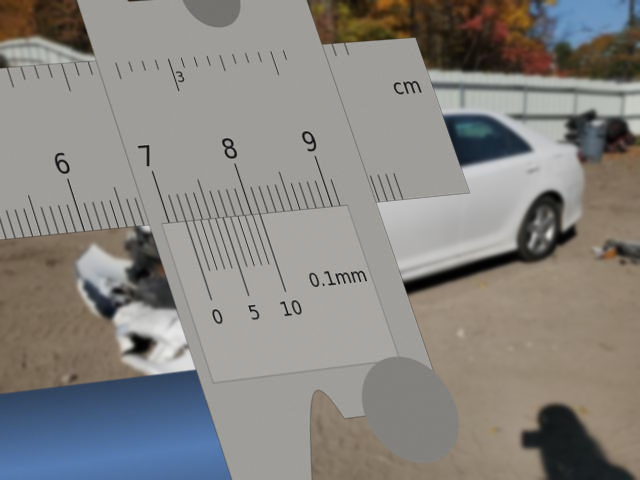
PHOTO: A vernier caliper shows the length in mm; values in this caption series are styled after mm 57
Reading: mm 72.0
